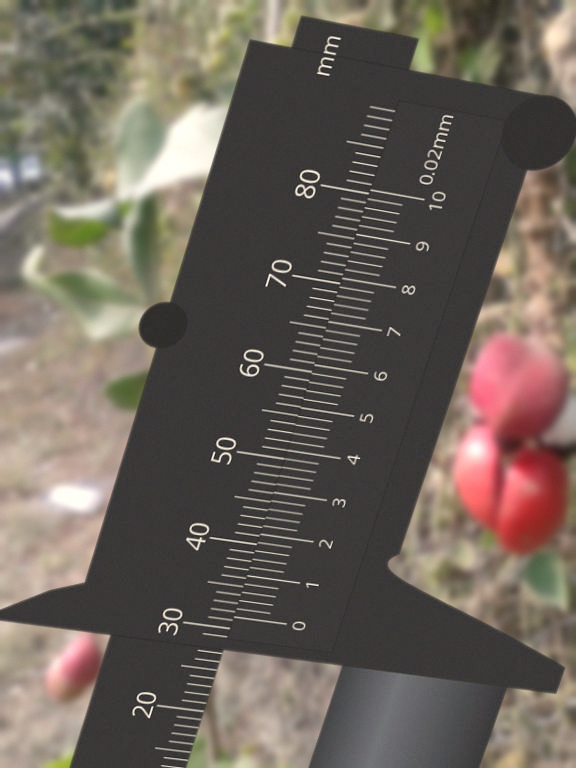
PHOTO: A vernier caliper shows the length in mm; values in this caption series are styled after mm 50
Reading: mm 31.4
